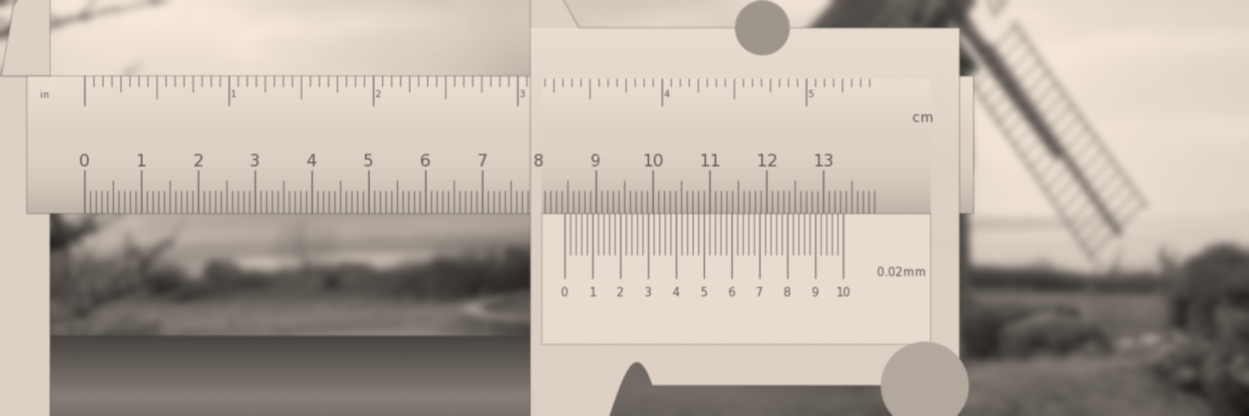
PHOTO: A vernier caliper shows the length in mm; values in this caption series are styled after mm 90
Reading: mm 84.5
